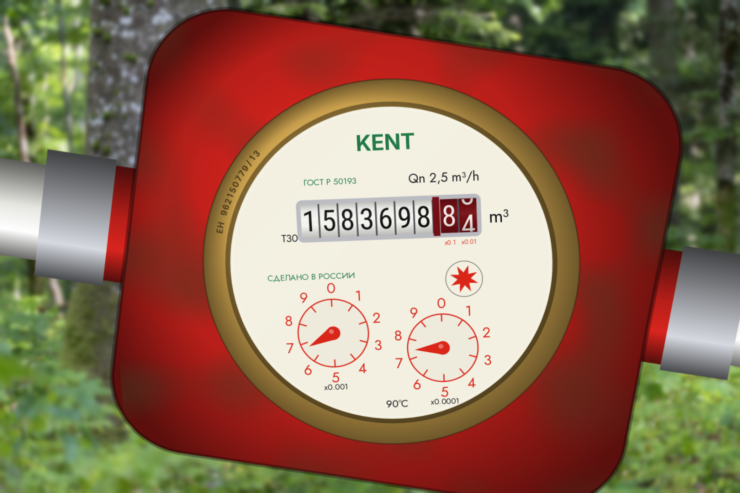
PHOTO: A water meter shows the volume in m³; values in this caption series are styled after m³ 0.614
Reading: m³ 1583698.8367
